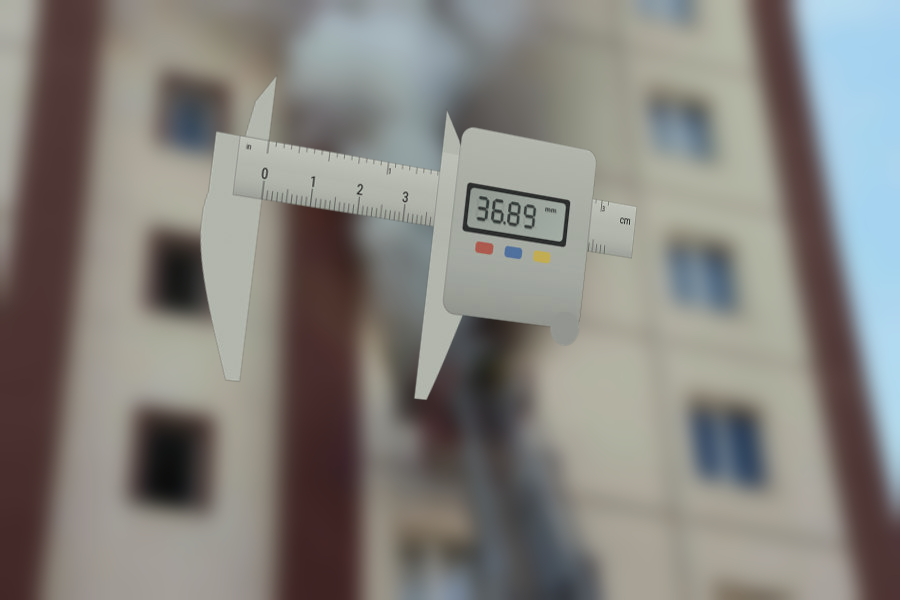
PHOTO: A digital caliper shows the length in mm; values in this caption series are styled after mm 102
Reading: mm 36.89
